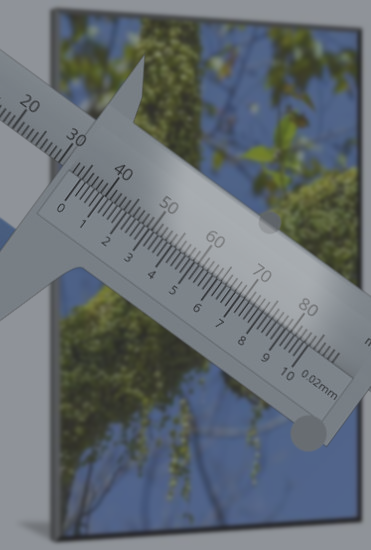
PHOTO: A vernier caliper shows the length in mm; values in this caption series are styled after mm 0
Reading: mm 34.8
